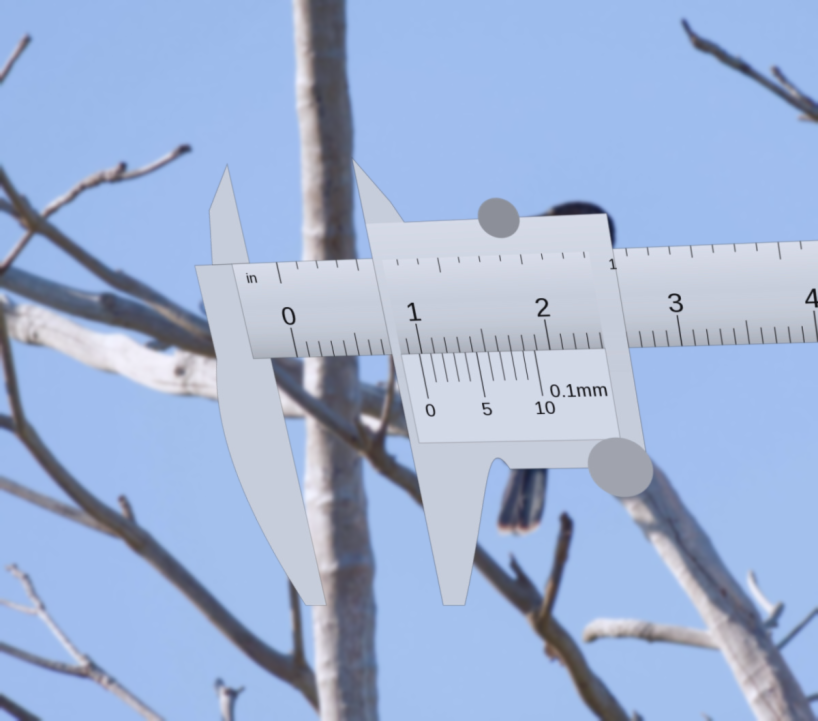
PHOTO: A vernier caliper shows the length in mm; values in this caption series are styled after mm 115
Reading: mm 9.8
